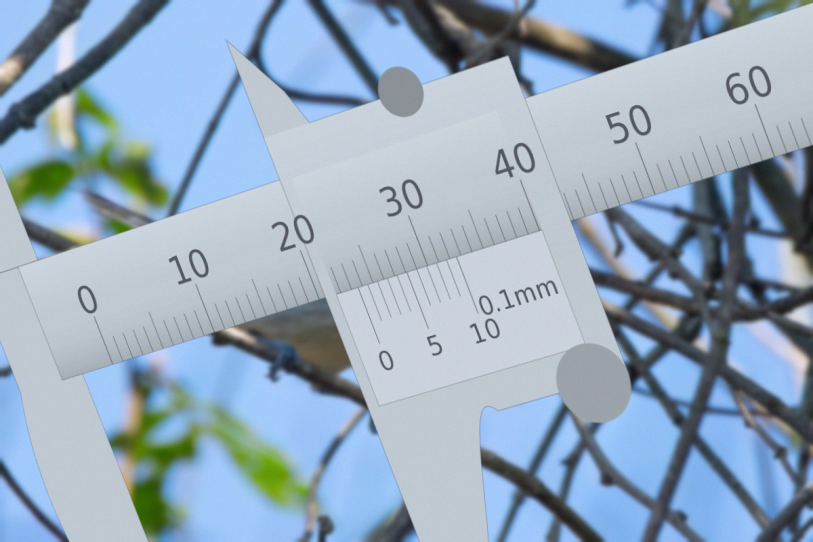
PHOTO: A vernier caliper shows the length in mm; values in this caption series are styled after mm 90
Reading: mm 23.6
